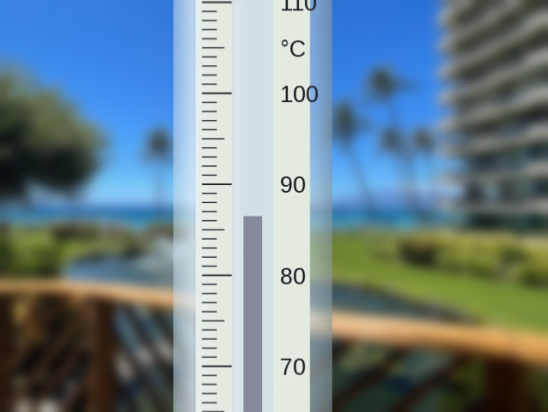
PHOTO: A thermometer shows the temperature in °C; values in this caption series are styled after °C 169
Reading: °C 86.5
